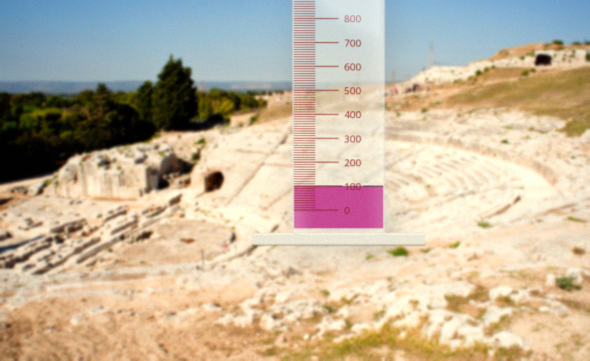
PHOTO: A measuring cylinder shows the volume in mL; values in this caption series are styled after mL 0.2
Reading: mL 100
